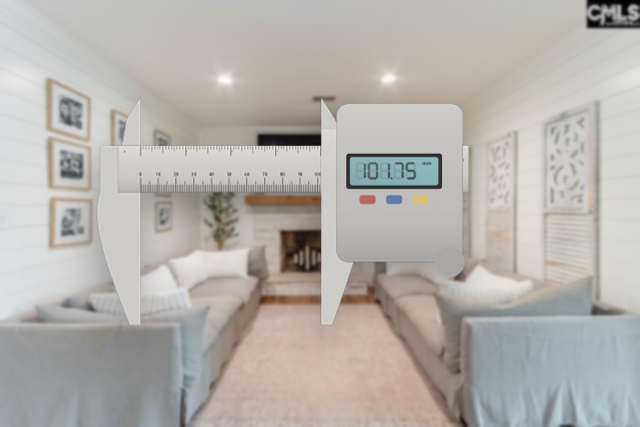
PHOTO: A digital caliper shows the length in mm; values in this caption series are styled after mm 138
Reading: mm 101.75
